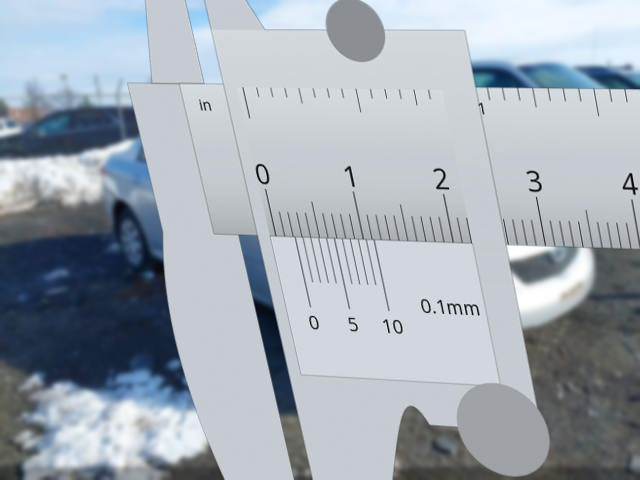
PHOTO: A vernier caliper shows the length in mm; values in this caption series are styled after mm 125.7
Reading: mm 2.2
